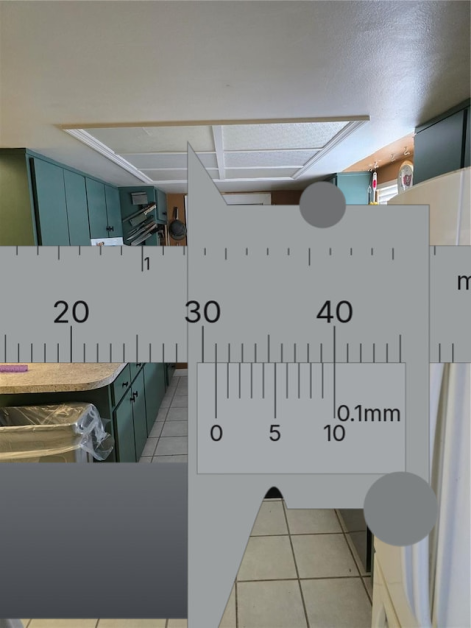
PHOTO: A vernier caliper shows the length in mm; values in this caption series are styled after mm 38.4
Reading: mm 31.0
